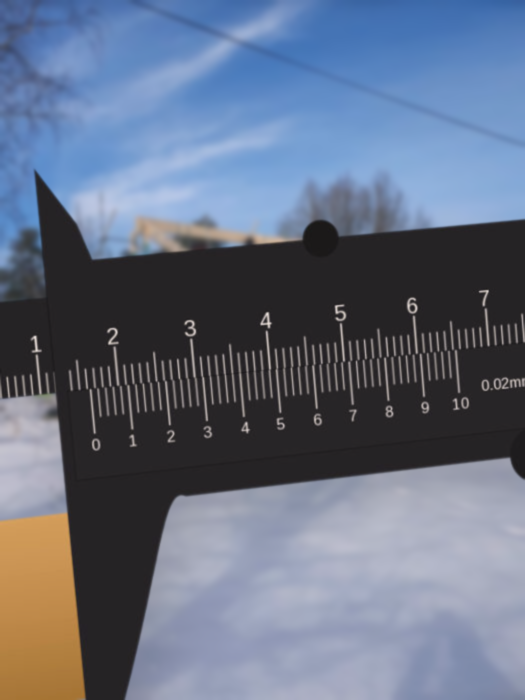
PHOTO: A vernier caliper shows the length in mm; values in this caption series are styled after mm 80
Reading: mm 16.4
